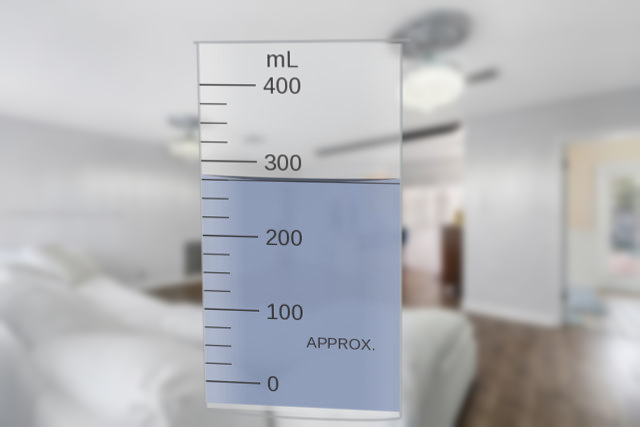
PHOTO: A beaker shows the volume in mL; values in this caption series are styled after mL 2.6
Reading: mL 275
